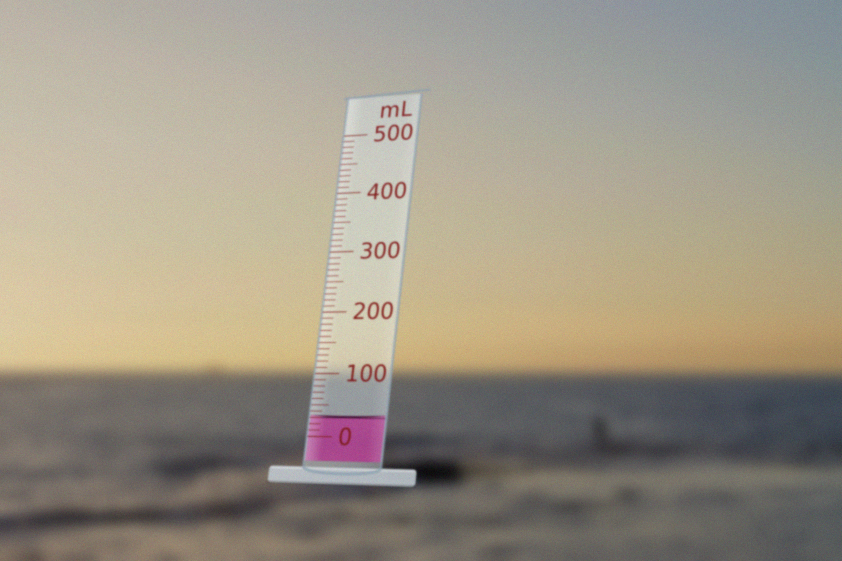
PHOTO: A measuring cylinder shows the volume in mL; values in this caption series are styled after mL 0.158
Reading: mL 30
